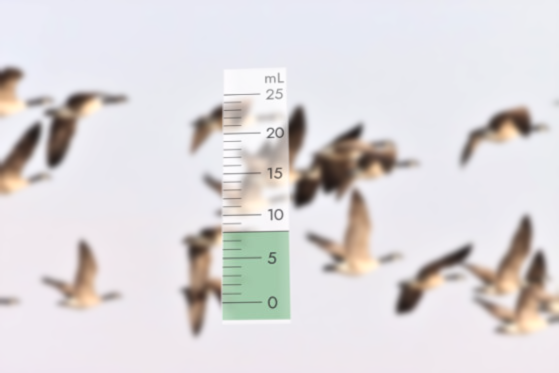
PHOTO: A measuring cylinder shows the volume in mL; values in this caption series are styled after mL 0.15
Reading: mL 8
